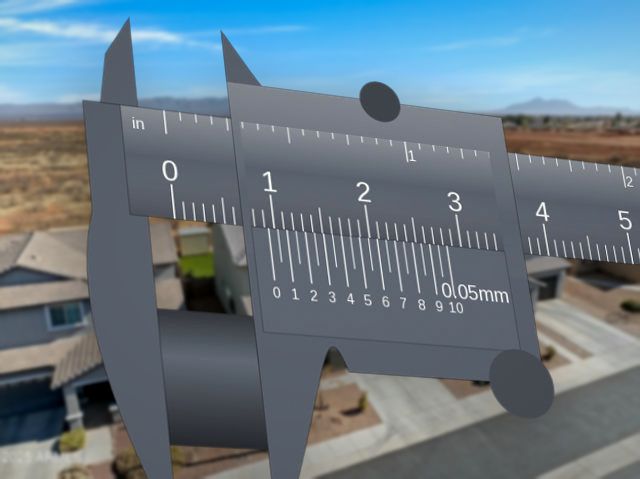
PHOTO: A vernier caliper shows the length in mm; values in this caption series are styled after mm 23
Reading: mm 9.4
